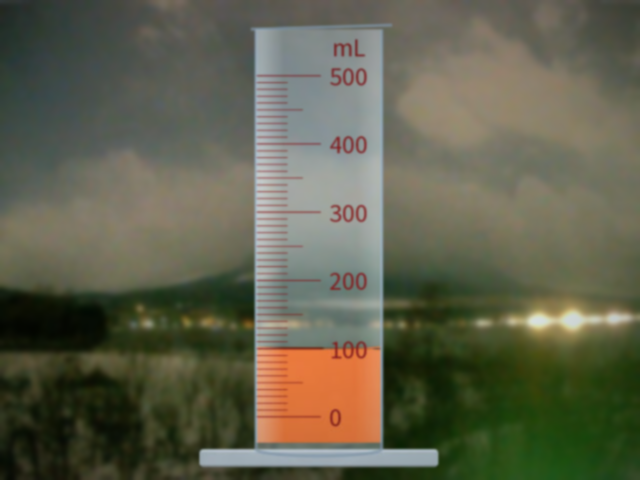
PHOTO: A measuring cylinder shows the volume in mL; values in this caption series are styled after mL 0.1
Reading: mL 100
